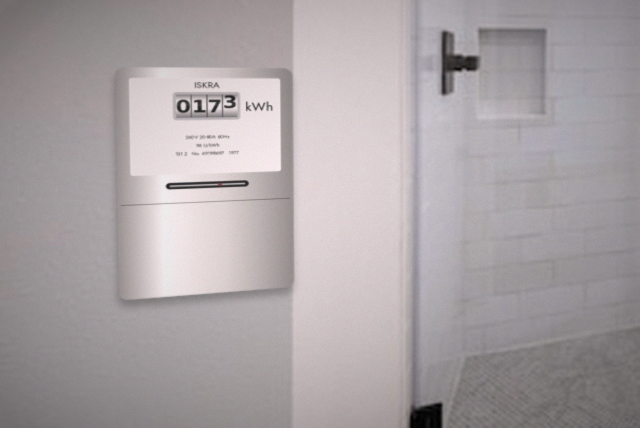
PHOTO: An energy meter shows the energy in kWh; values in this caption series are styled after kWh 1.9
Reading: kWh 173
